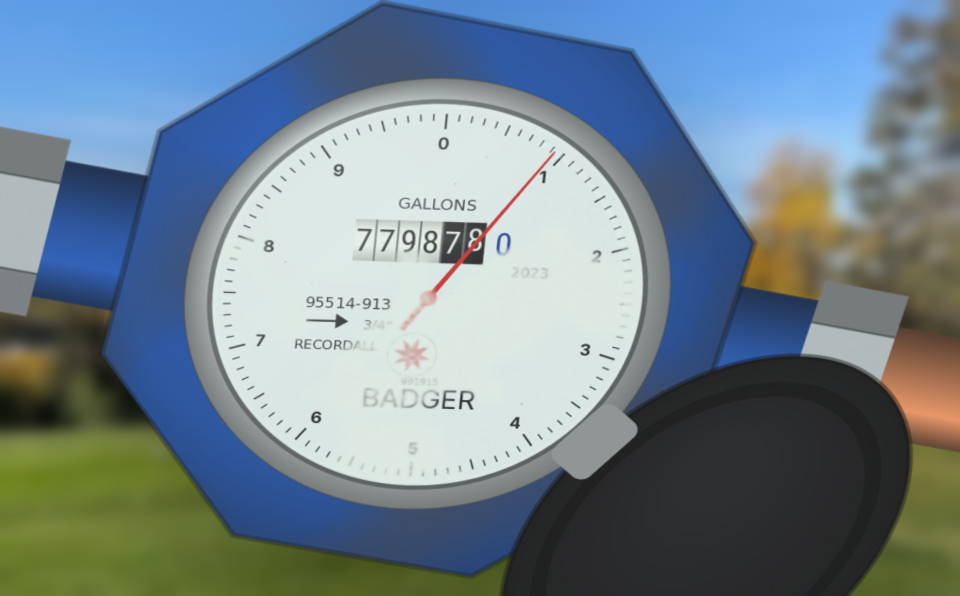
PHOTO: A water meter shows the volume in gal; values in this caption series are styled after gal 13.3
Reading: gal 7798780.9
